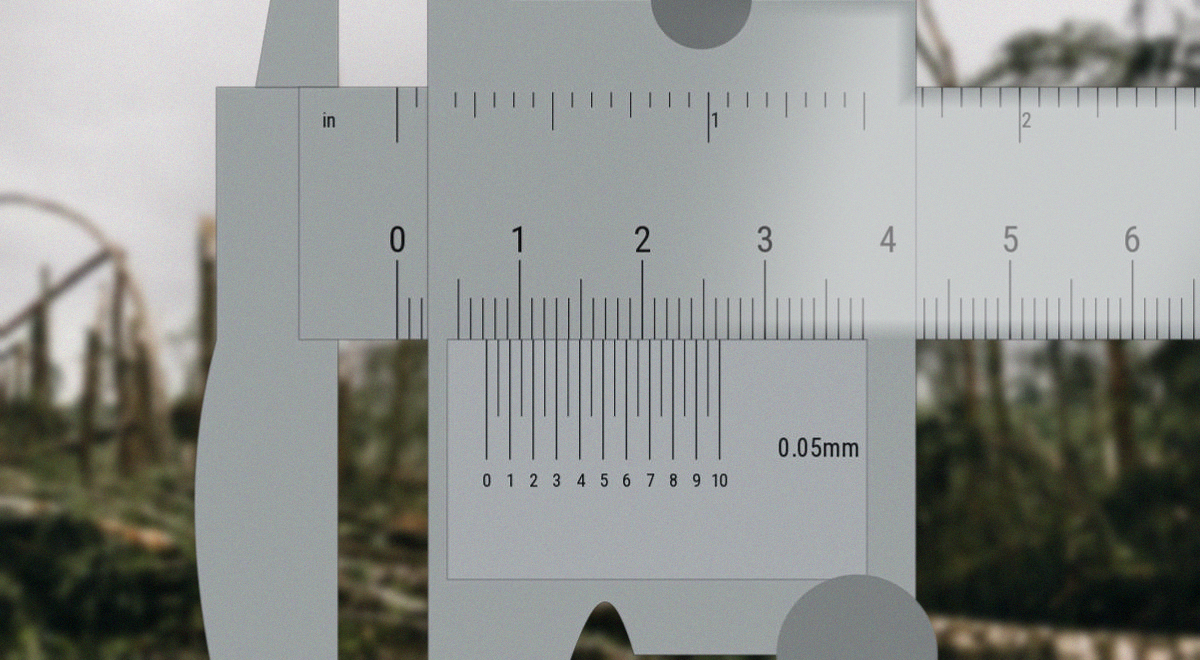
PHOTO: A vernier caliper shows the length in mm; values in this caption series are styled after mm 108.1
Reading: mm 7.3
